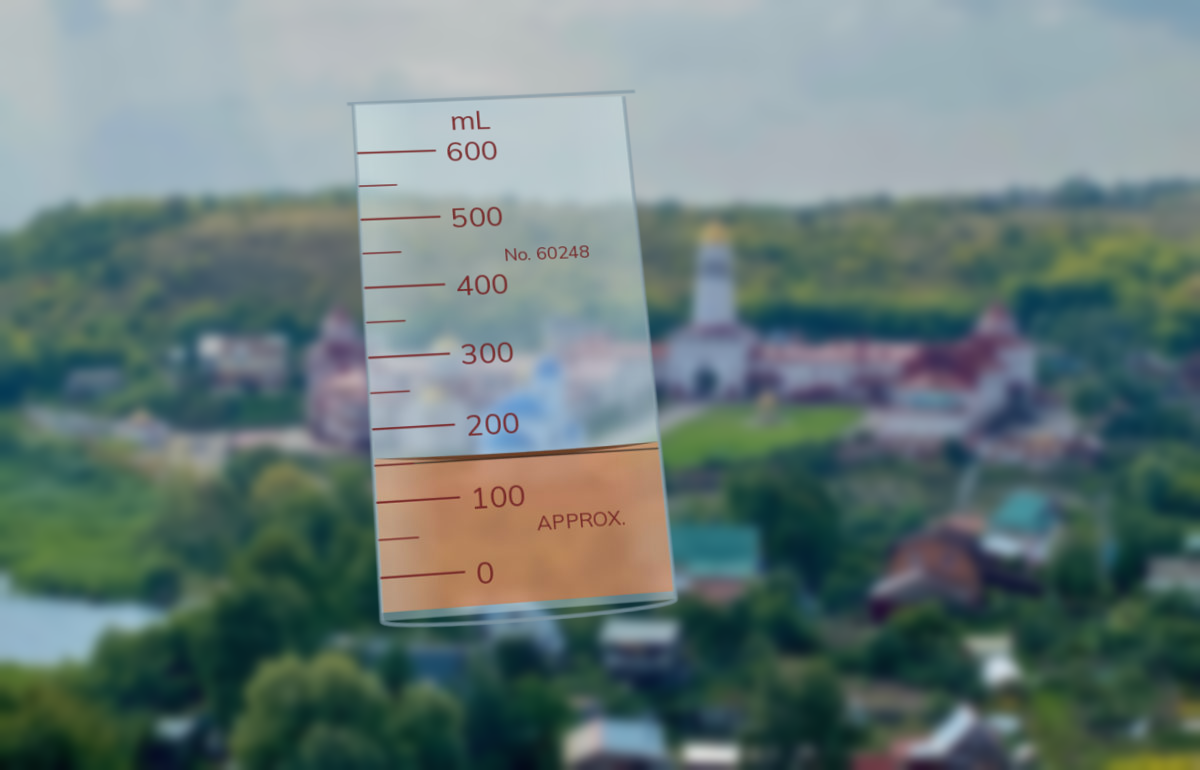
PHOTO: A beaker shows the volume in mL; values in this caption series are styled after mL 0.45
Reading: mL 150
